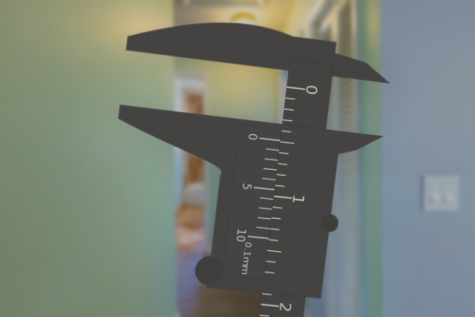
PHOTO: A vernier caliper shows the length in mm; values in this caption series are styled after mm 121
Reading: mm 4.9
